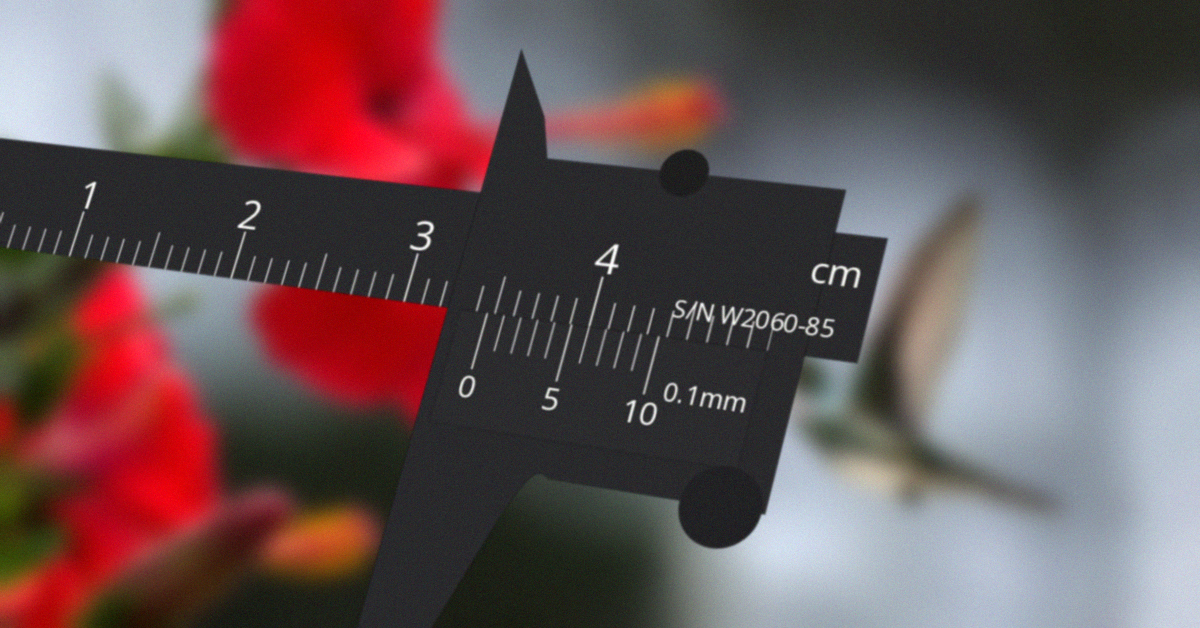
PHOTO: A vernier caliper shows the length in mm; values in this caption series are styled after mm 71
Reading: mm 34.6
